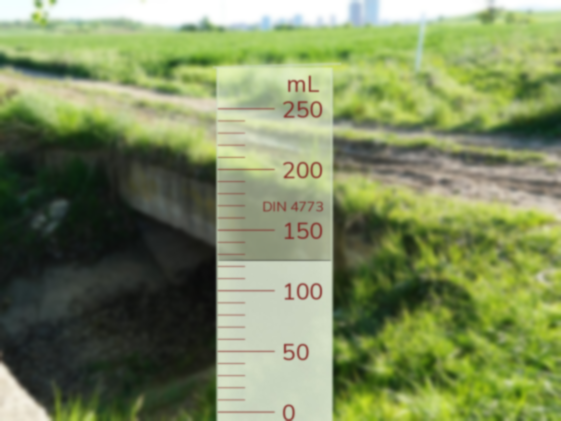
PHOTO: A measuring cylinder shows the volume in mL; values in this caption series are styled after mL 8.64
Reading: mL 125
